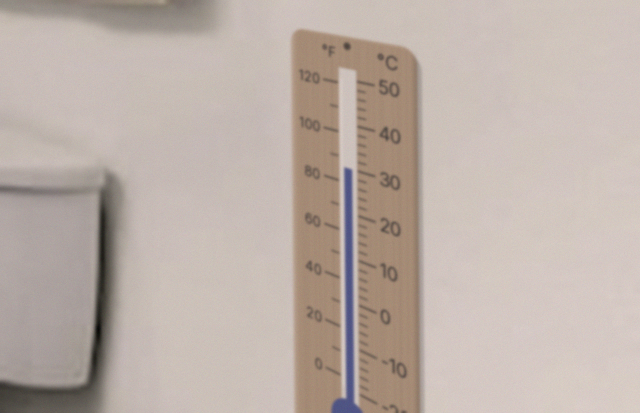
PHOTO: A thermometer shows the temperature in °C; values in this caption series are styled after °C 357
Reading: °C 30
